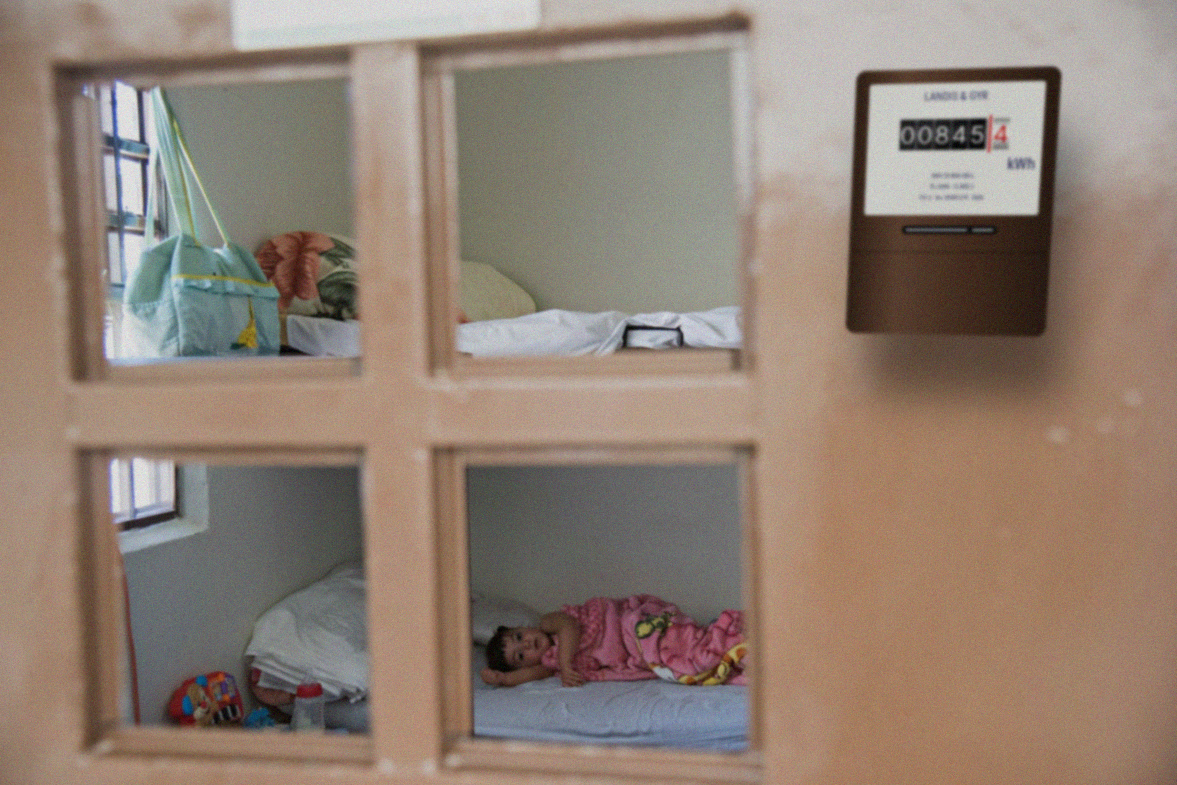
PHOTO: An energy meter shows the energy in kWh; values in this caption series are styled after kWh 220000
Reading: kWh 845.4
